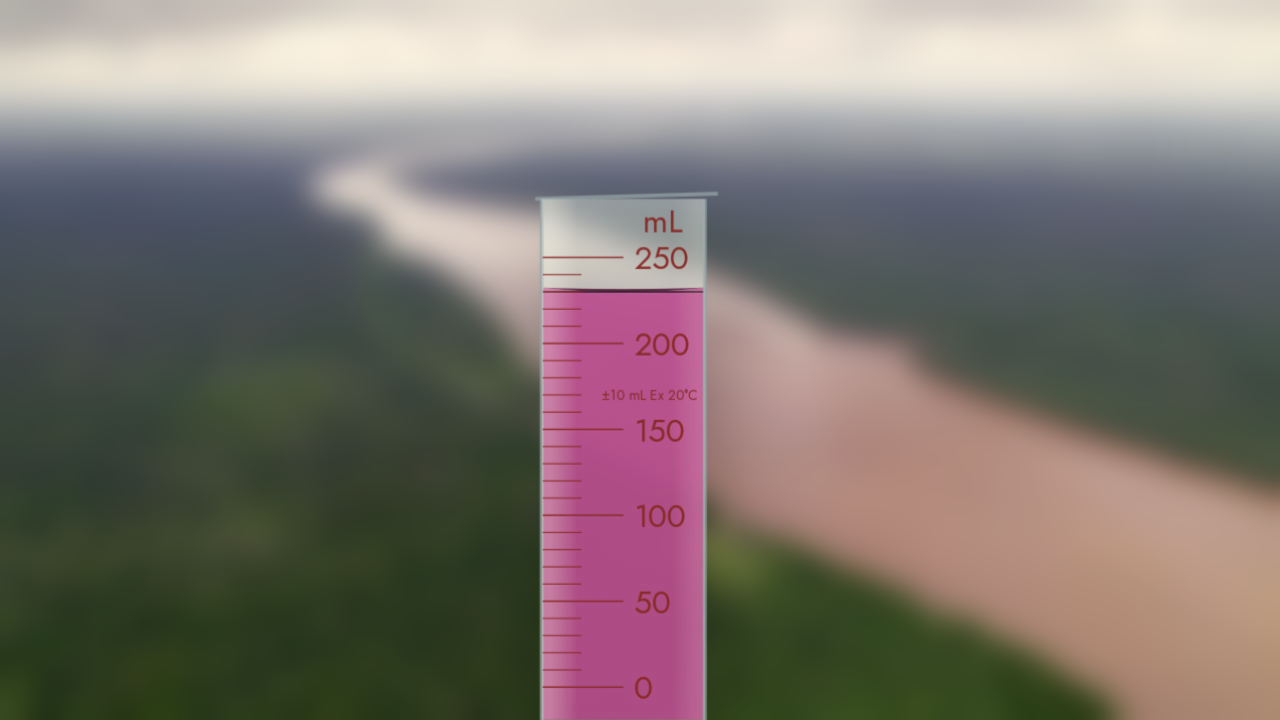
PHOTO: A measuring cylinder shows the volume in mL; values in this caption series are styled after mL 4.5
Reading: mL 230
